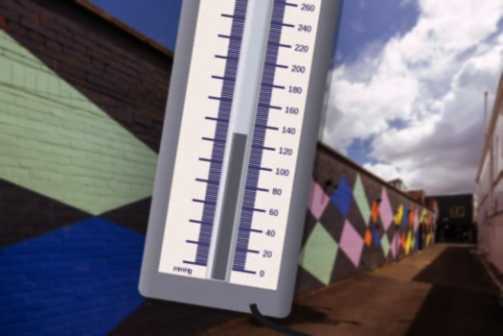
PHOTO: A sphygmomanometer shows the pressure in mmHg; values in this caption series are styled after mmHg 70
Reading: mmHg 130
